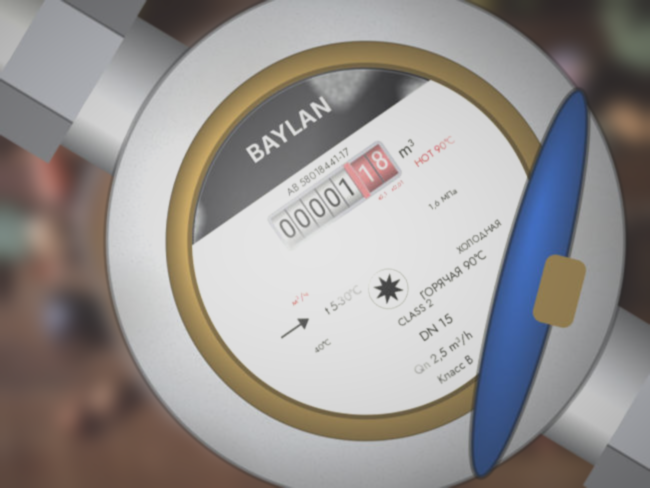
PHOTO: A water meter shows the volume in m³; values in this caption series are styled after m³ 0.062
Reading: m³ 1.18
